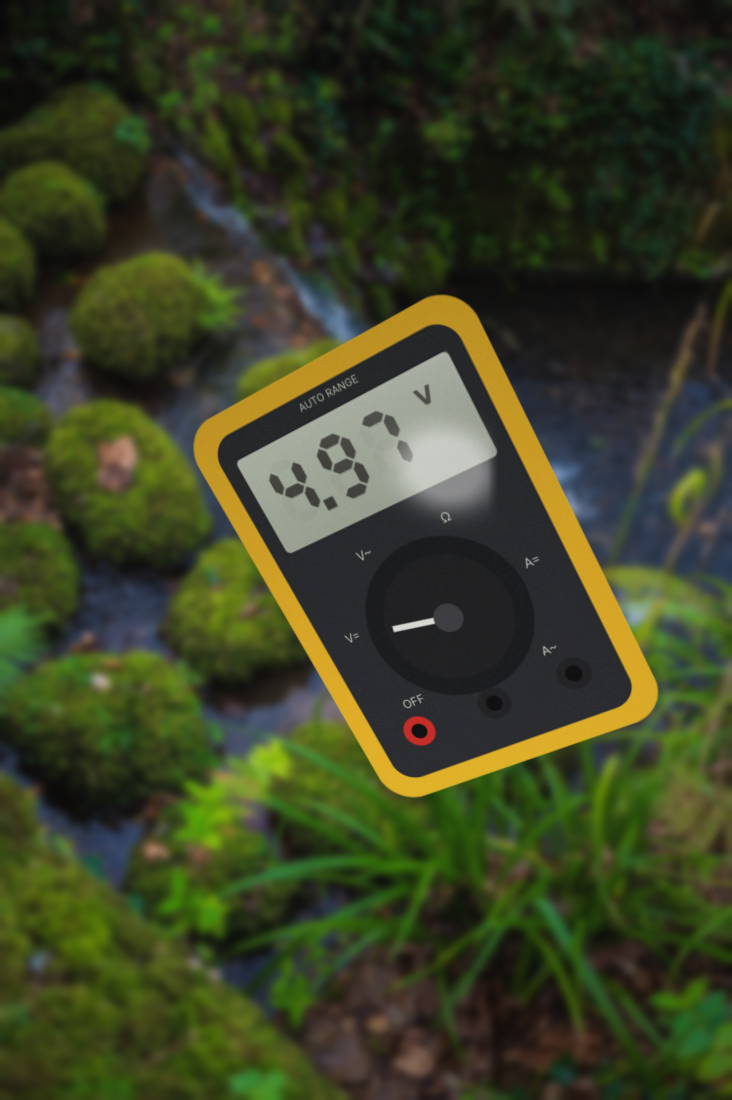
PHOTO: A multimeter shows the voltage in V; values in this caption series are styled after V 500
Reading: V 4.97
